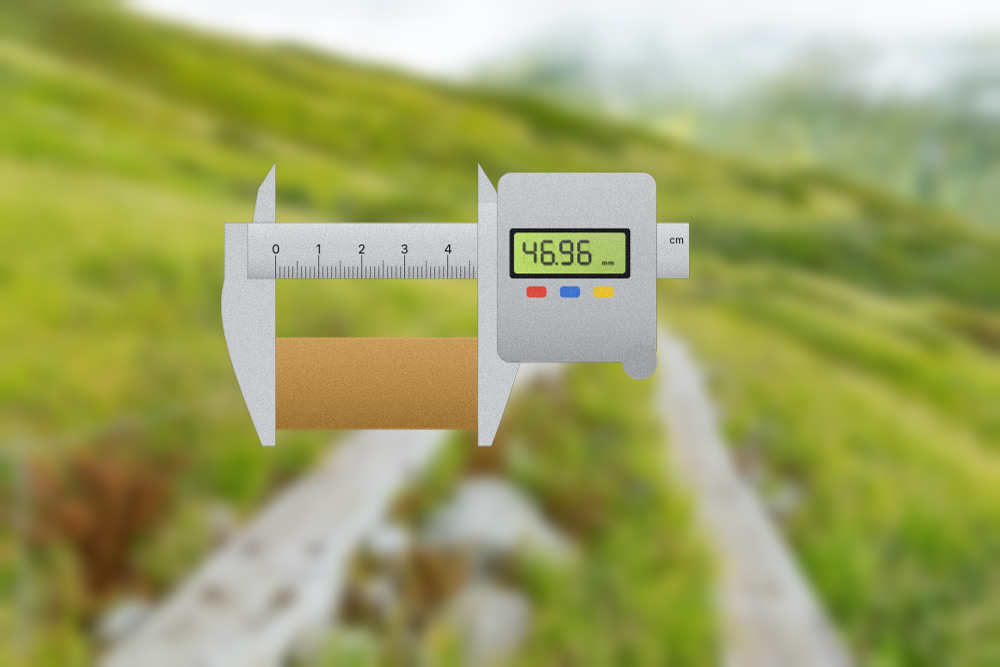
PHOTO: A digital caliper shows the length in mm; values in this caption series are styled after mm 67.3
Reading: mm 46.96
